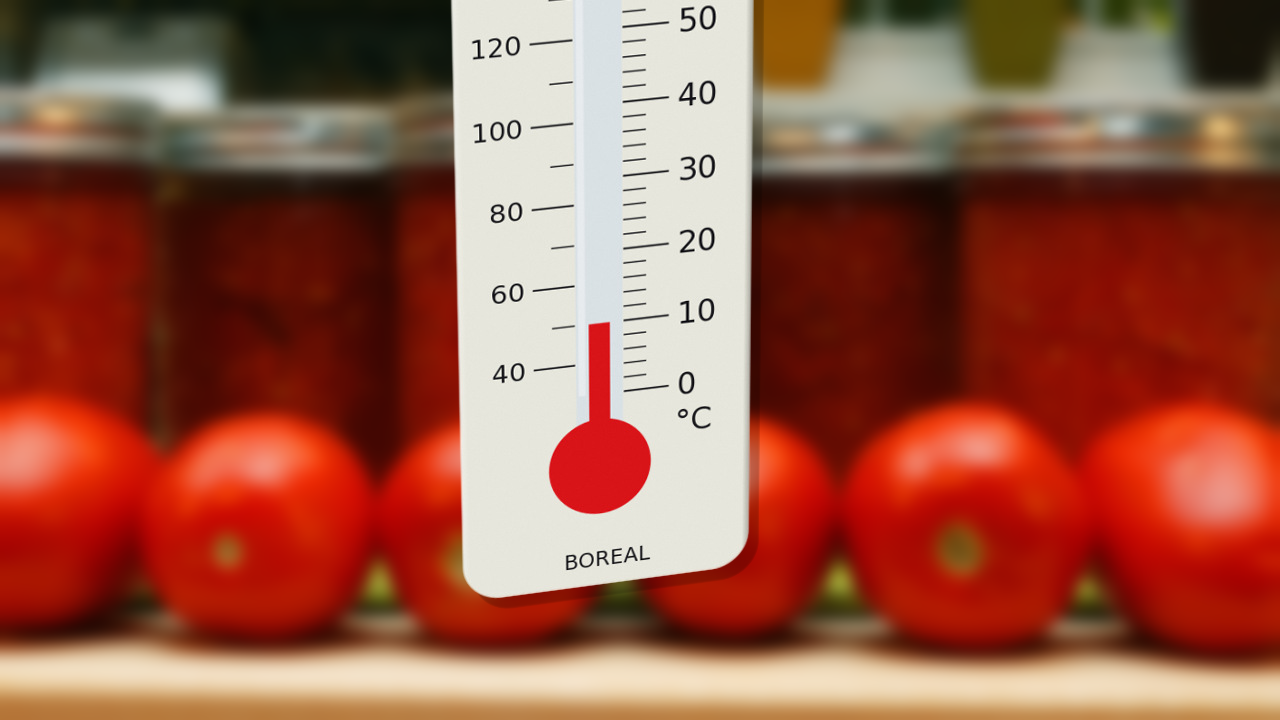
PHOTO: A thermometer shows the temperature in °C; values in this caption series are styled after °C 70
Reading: °C 10
